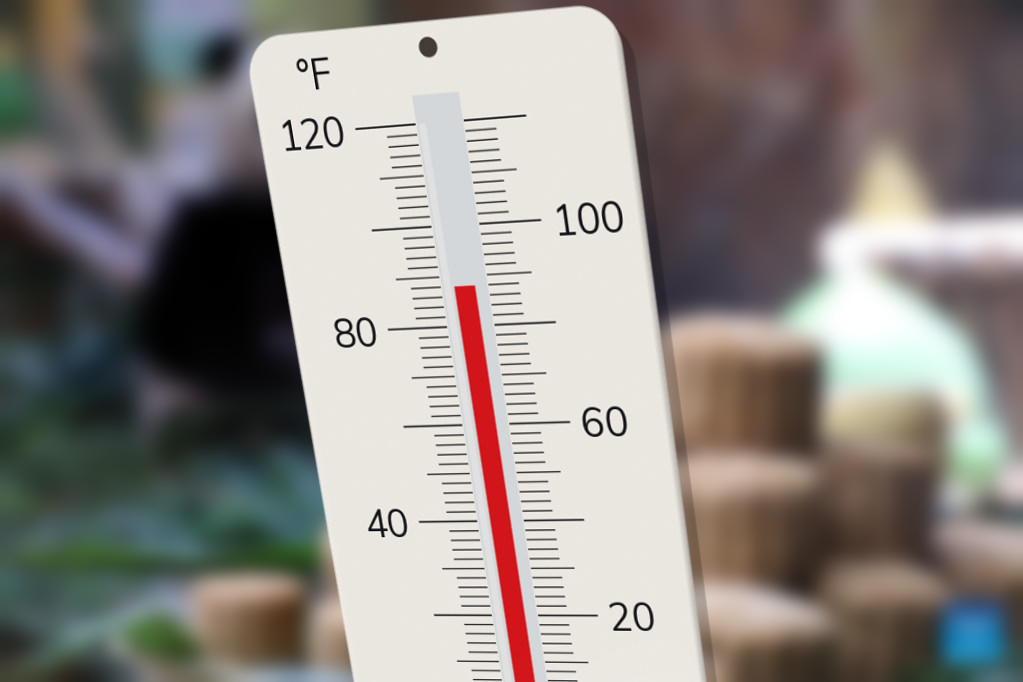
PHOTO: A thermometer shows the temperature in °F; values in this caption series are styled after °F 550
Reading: °F 88
